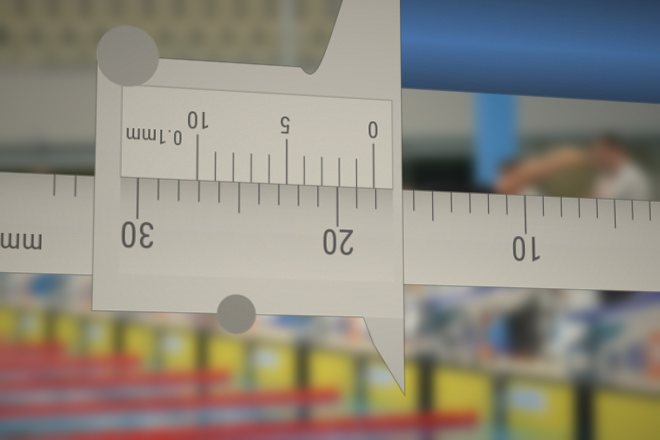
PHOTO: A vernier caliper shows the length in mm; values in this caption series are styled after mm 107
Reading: mm 18.1
